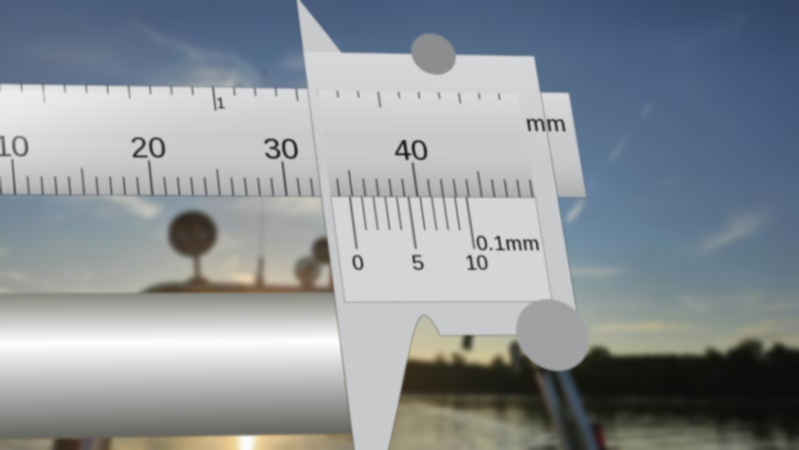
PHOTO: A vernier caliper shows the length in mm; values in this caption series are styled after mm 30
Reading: mm 34.8
